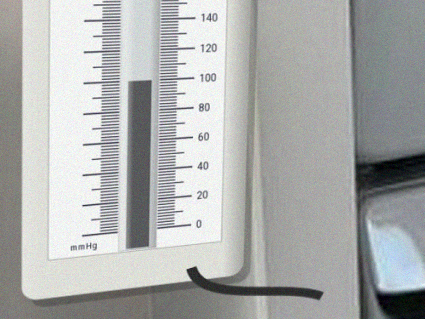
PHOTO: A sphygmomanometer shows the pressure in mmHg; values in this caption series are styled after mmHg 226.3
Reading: mmHg 100
